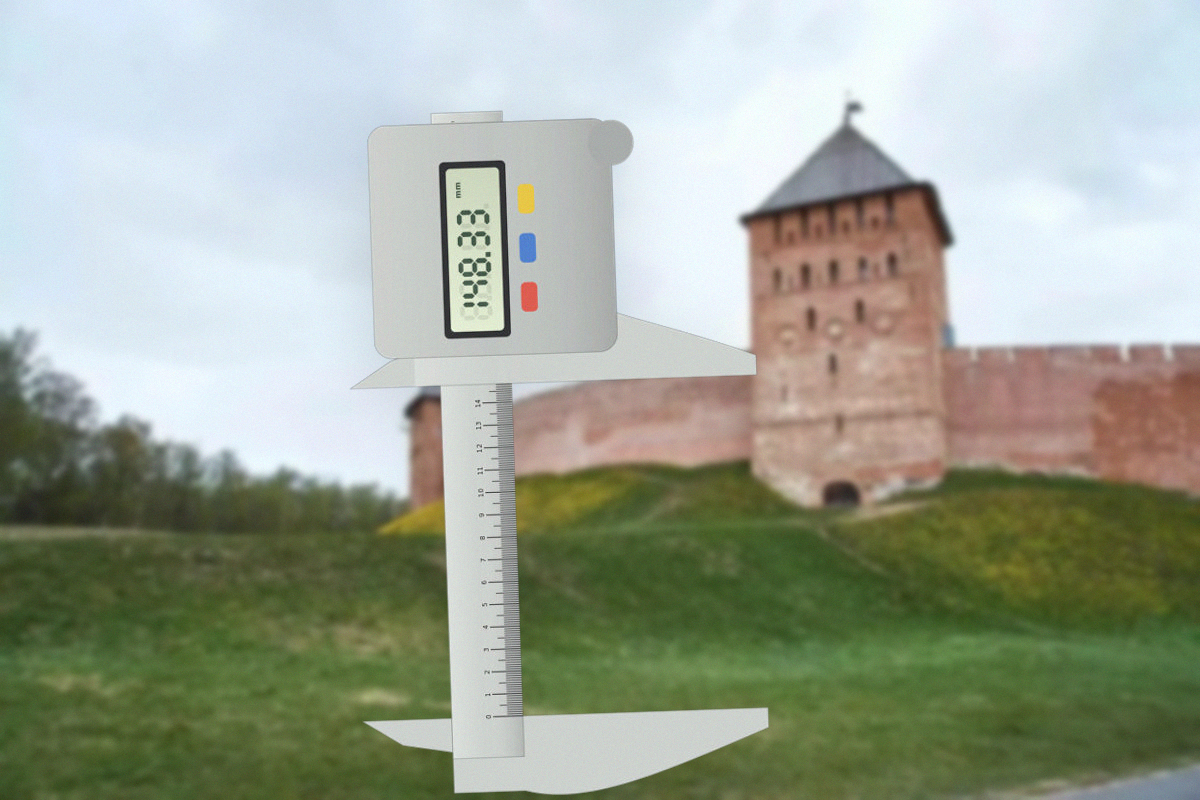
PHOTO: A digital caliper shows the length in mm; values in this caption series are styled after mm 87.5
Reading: mm 148.33
